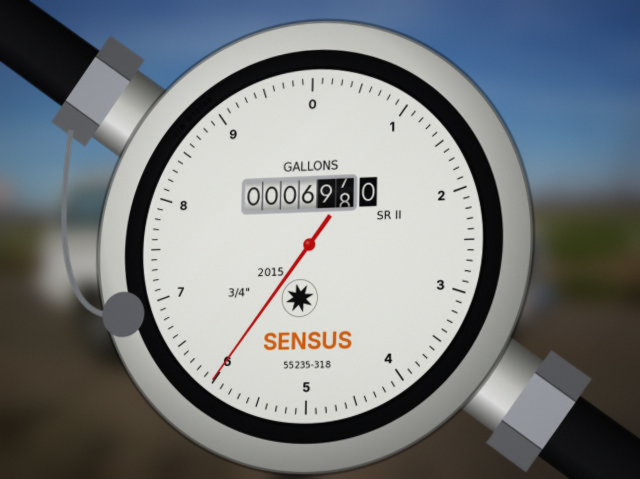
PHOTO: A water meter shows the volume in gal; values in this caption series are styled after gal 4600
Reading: gal 6976.0
